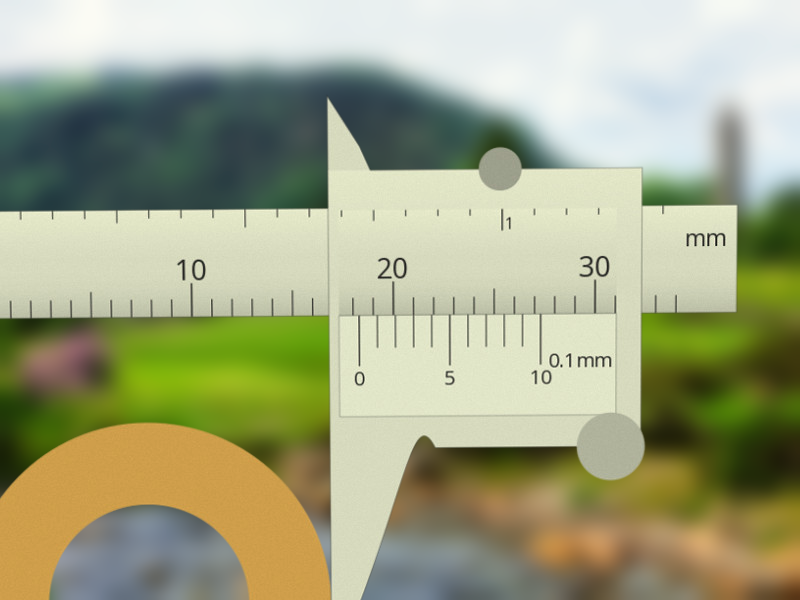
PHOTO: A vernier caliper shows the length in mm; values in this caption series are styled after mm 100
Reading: mm 18.3
